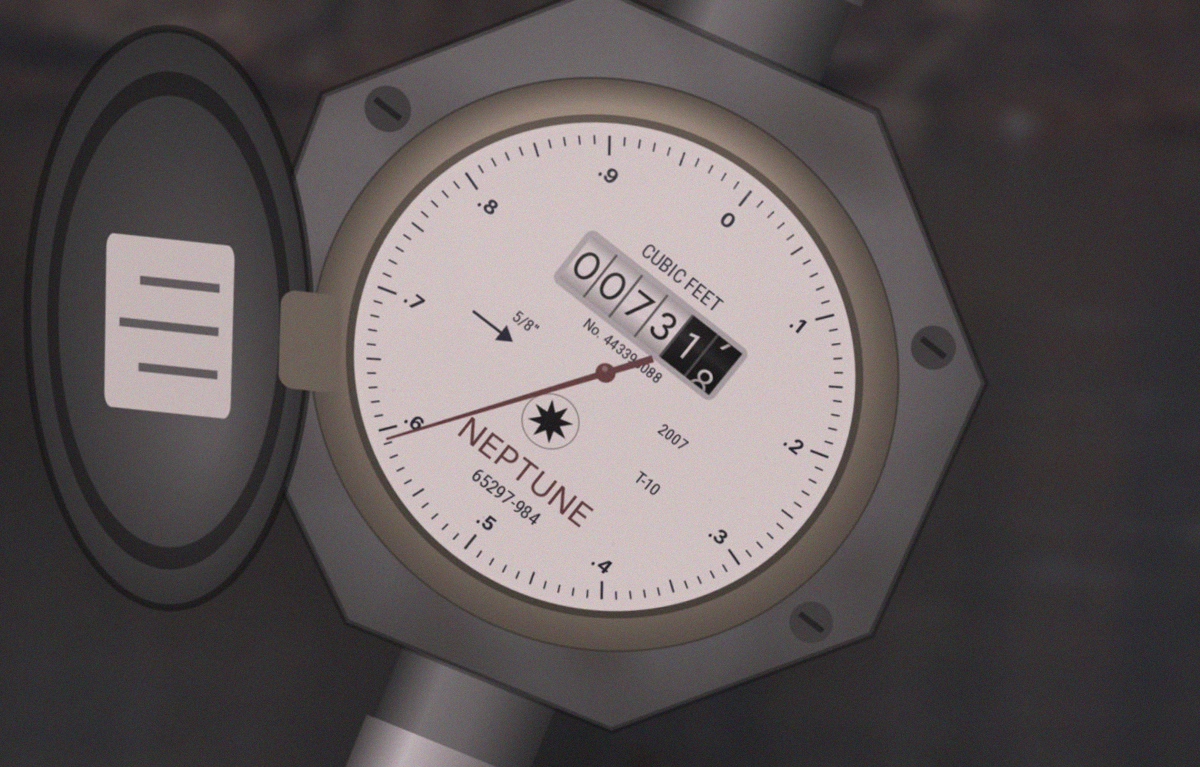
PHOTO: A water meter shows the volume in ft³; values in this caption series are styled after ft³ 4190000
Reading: ft³ 7317.59
